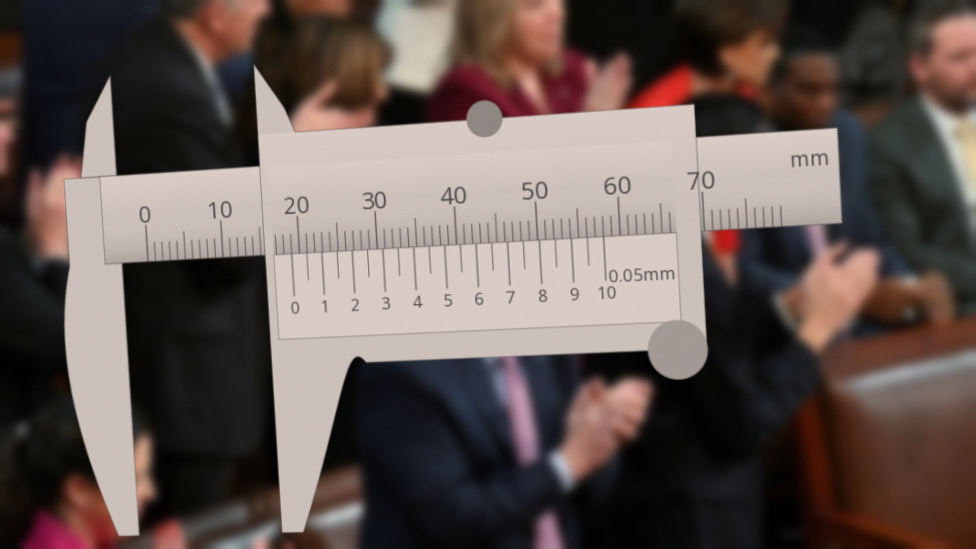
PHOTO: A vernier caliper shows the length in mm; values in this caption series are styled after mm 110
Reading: mm 19.0
